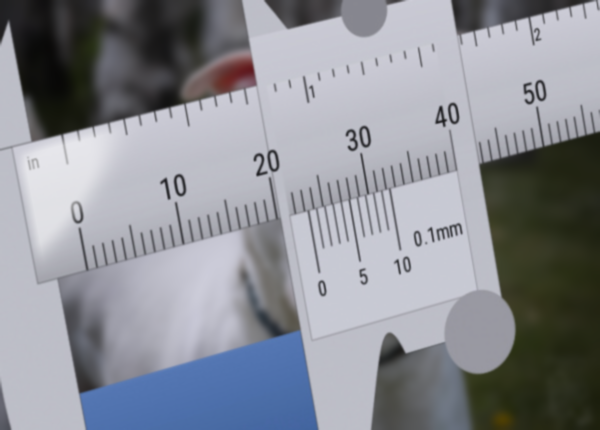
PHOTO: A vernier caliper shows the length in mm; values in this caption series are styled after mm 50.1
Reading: mm 23.4
